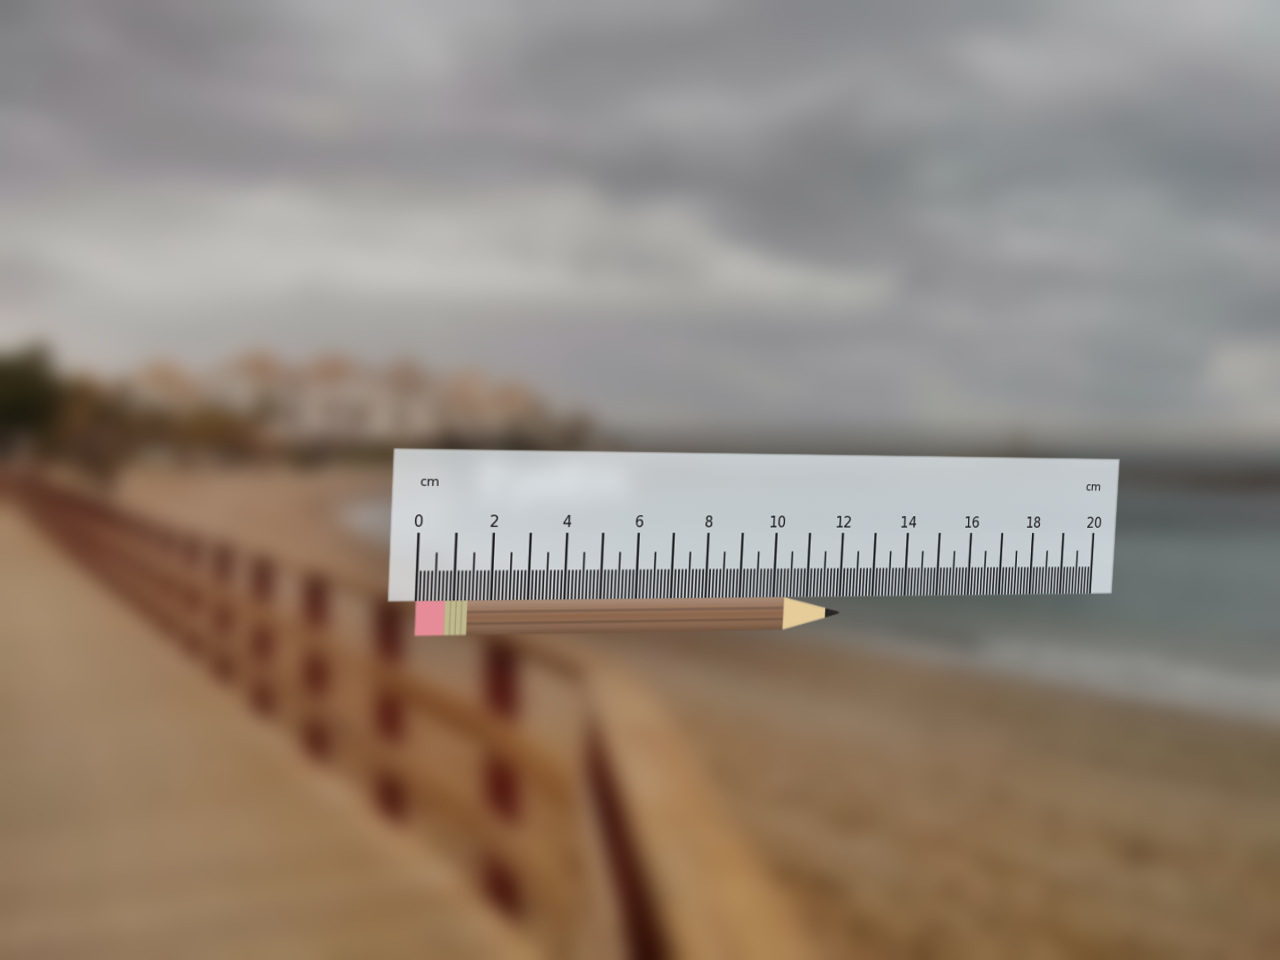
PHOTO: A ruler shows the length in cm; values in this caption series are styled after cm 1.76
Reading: cm 12
